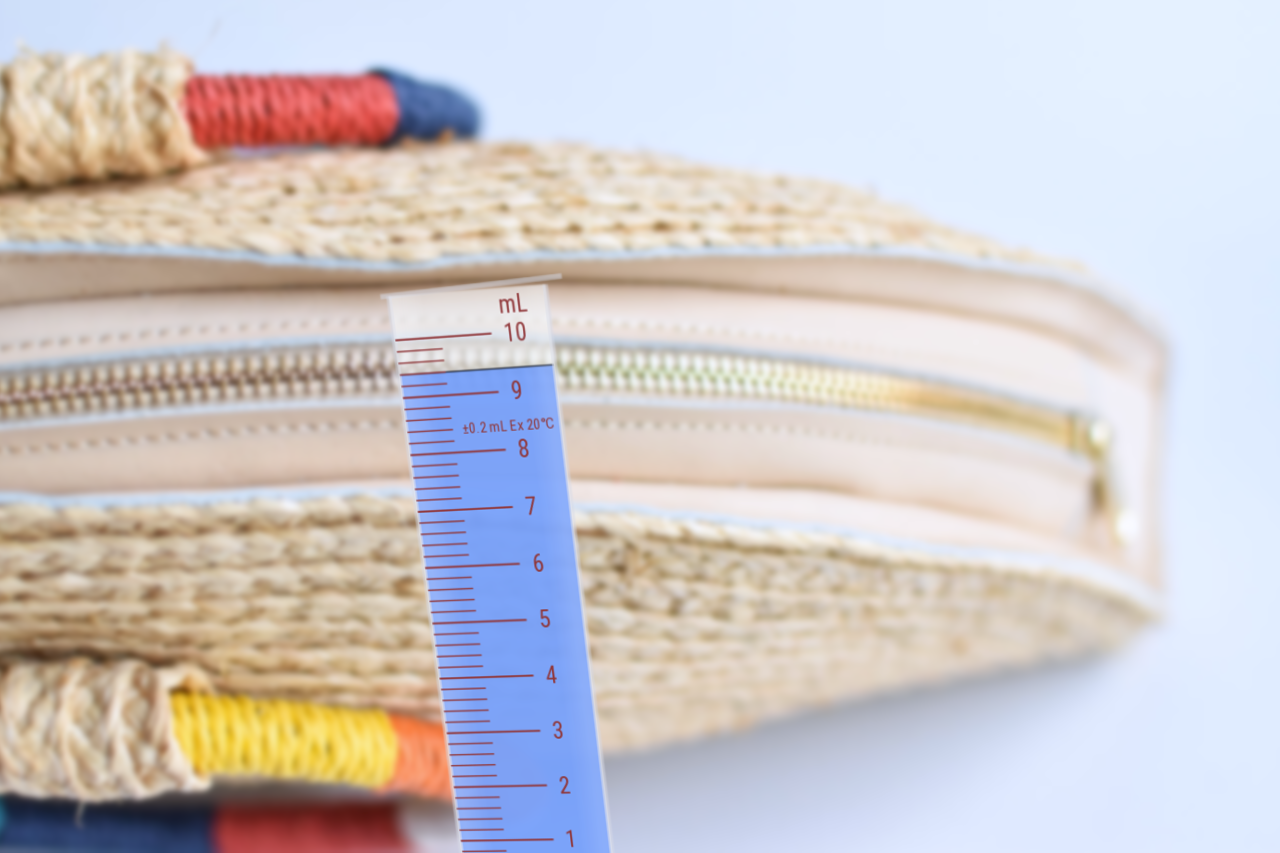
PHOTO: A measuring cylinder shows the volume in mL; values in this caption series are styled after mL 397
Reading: mL 9.4
